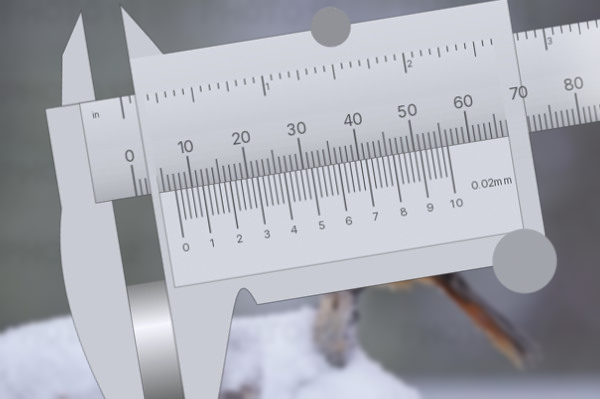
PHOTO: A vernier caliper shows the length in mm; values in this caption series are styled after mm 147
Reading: mm 7.0
